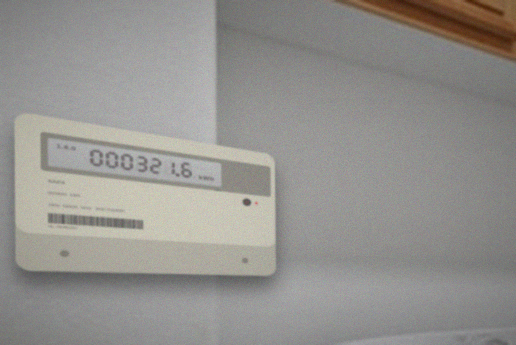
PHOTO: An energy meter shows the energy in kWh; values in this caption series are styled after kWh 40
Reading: kWh 321.6
